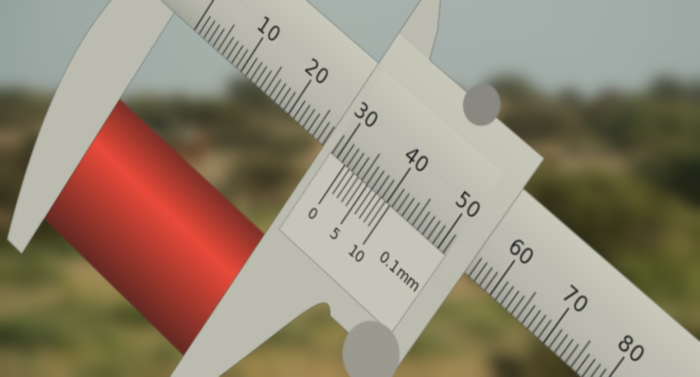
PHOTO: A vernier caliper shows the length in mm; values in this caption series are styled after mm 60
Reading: mm 31.6
